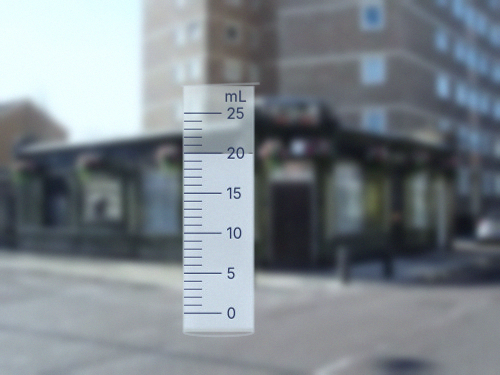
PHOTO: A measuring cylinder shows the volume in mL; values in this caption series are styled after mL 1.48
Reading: mL 20
